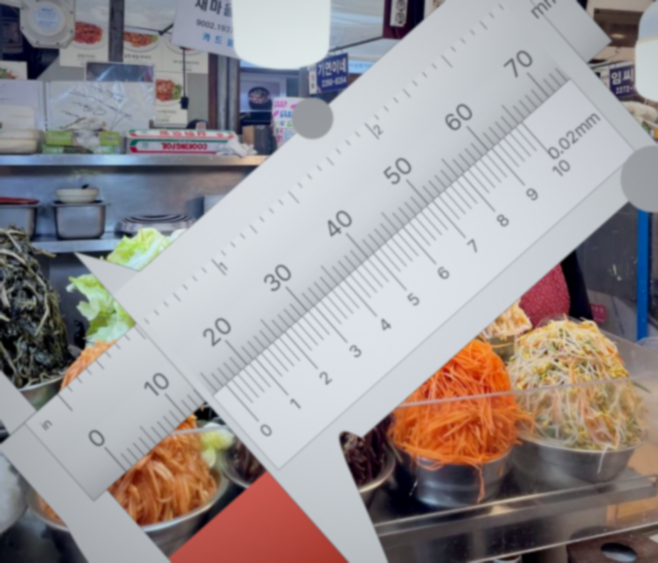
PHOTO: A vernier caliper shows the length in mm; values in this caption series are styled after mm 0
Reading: mm 16.4
